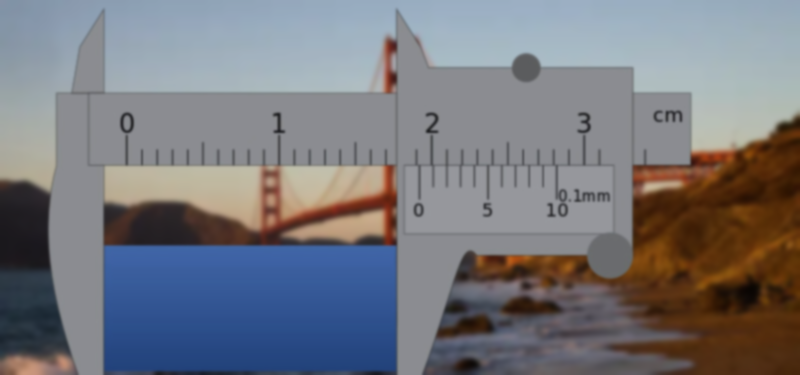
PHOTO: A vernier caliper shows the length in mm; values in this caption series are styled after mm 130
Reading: mm 19.2
